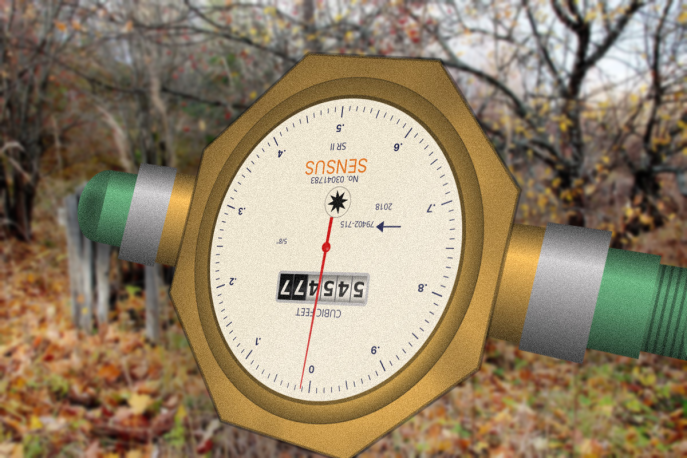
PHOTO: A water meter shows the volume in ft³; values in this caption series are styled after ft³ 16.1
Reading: ft³ 545477.01
